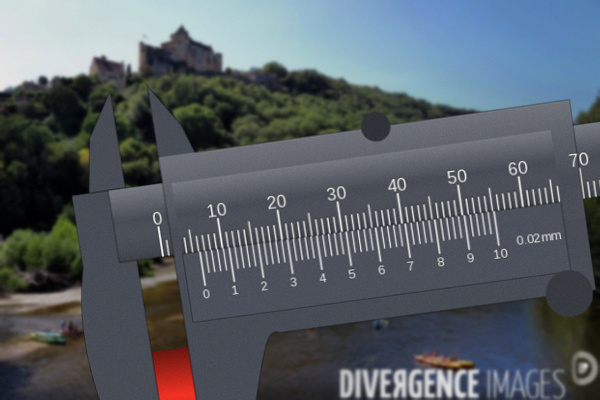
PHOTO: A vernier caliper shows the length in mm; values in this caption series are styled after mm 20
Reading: mm 6.2
